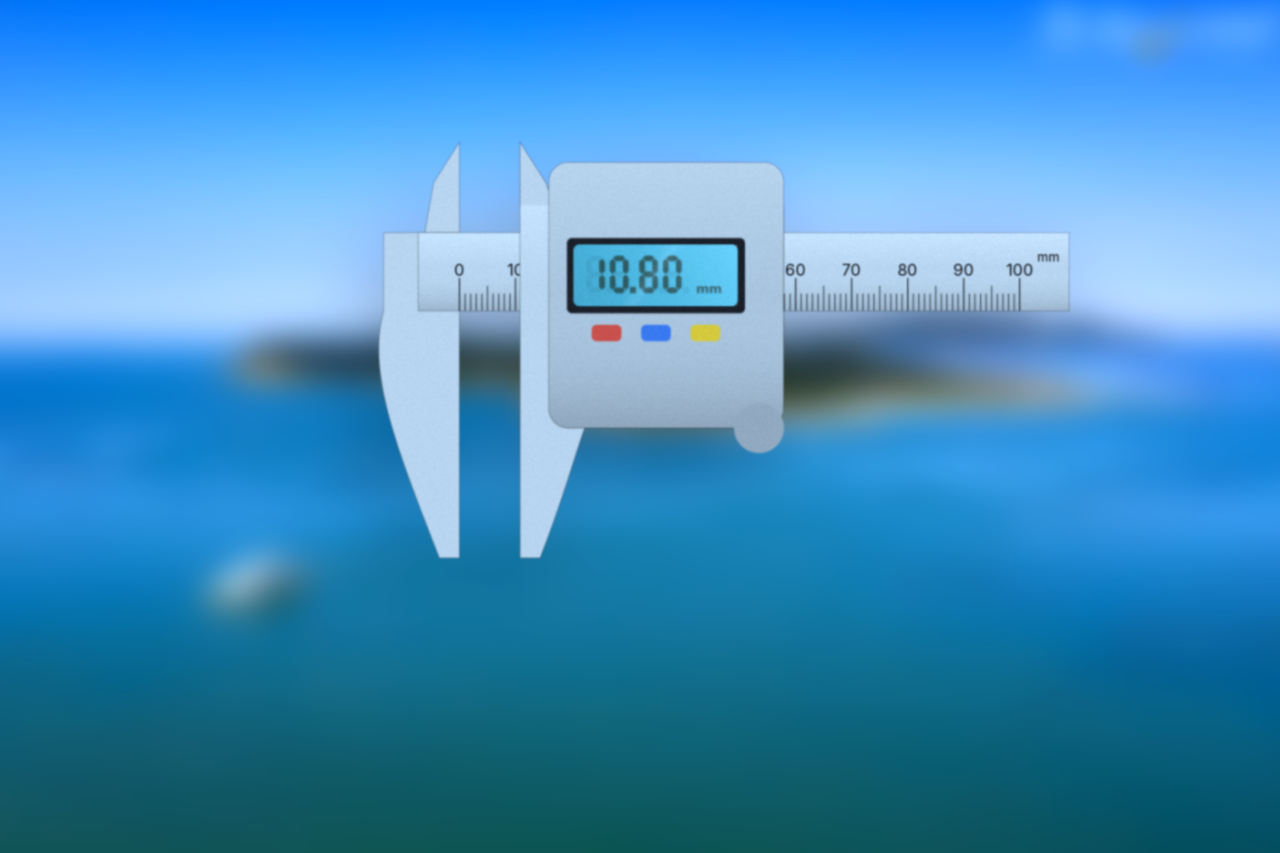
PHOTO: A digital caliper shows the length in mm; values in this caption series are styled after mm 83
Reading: mm 10.80
